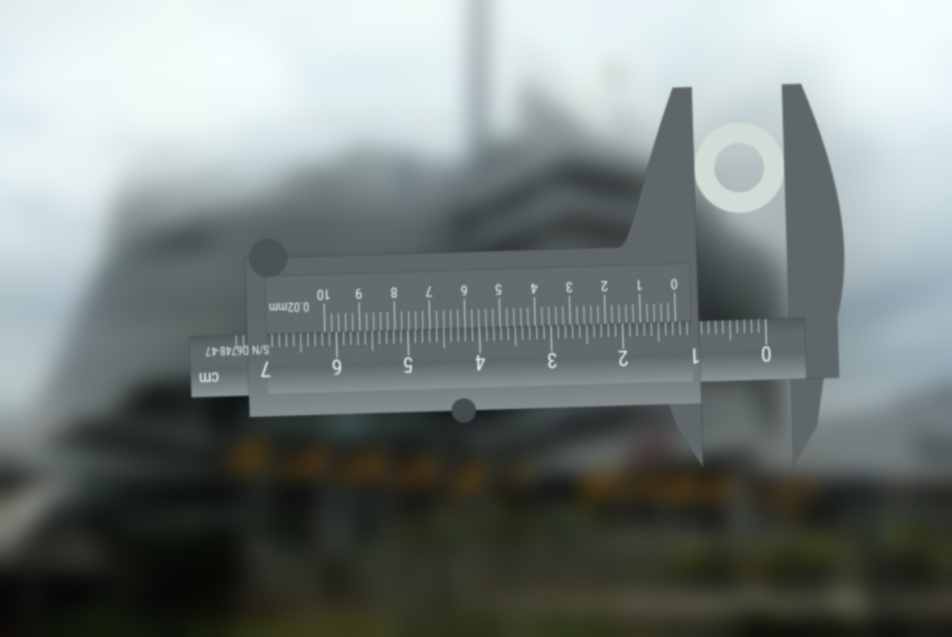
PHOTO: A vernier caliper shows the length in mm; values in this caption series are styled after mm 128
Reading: mm 12.6
